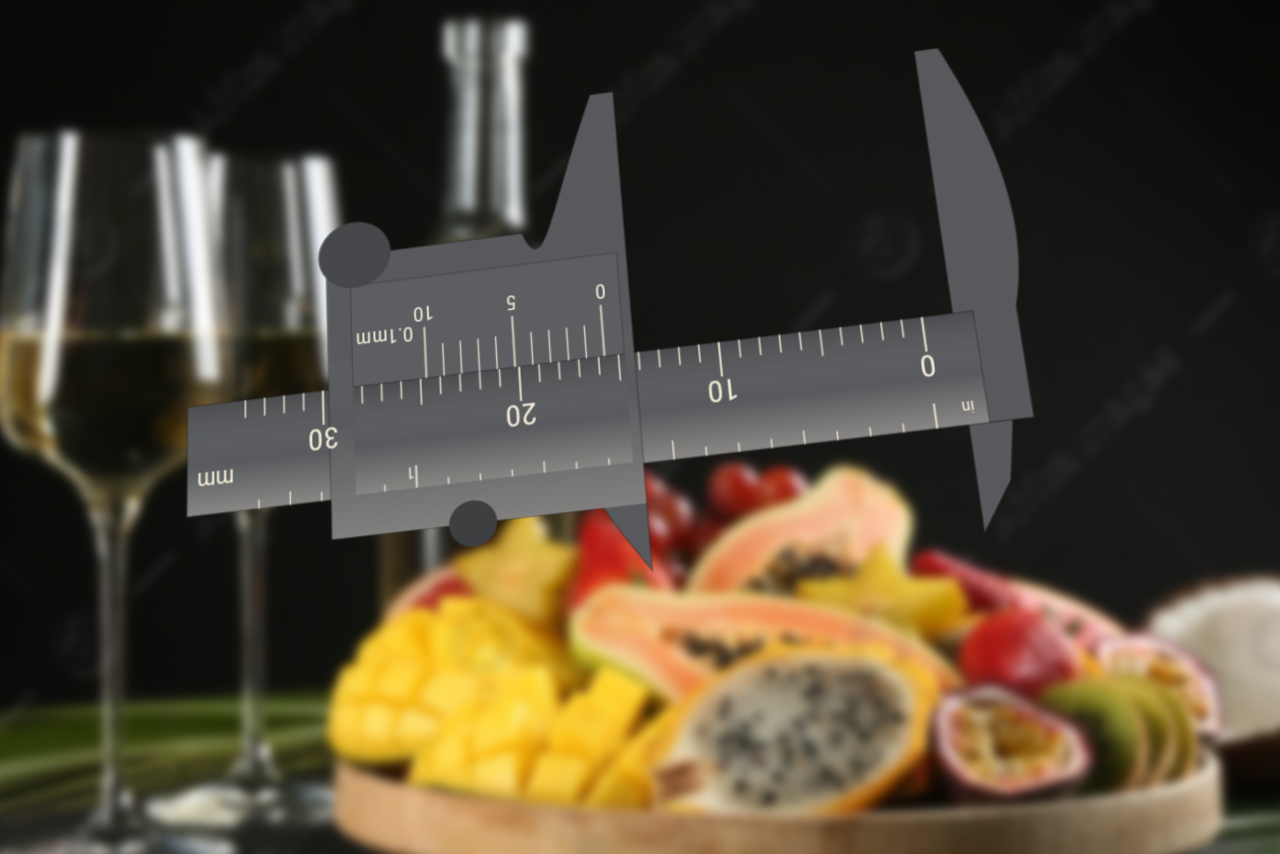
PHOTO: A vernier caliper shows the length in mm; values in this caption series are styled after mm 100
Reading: mm 15.7
